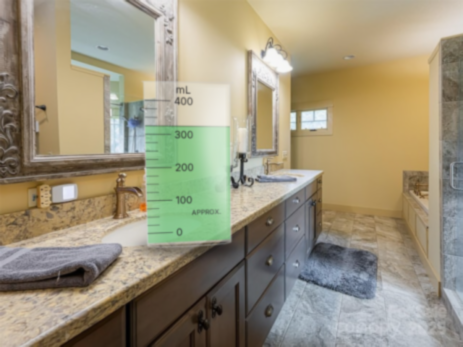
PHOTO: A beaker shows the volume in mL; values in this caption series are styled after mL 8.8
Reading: mL 325
